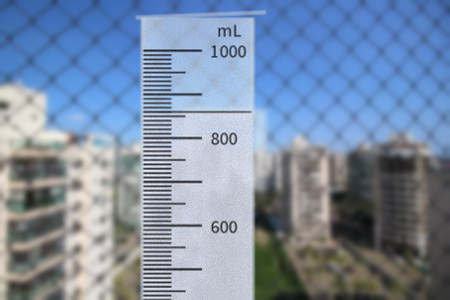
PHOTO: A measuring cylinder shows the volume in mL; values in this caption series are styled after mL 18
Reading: mL 860
